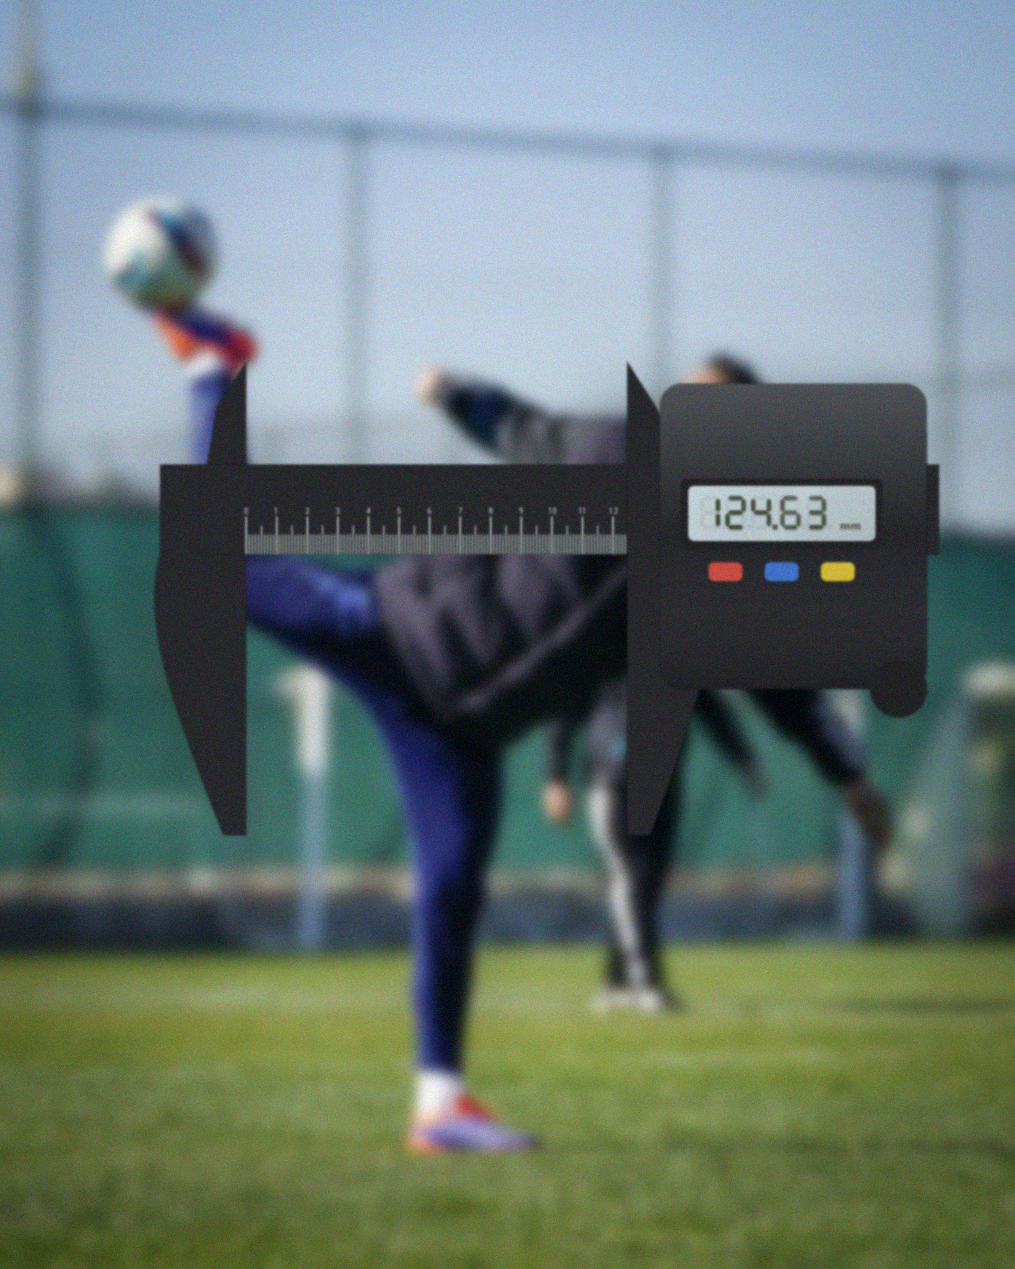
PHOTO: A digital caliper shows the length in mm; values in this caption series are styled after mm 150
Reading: mm 124.63
